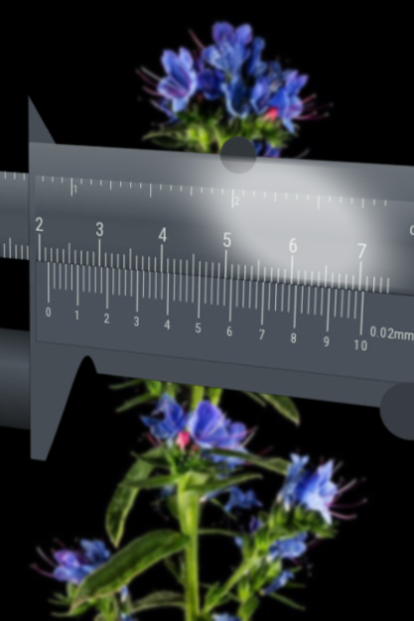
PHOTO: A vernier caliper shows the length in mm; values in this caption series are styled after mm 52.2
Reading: mm 21.5
